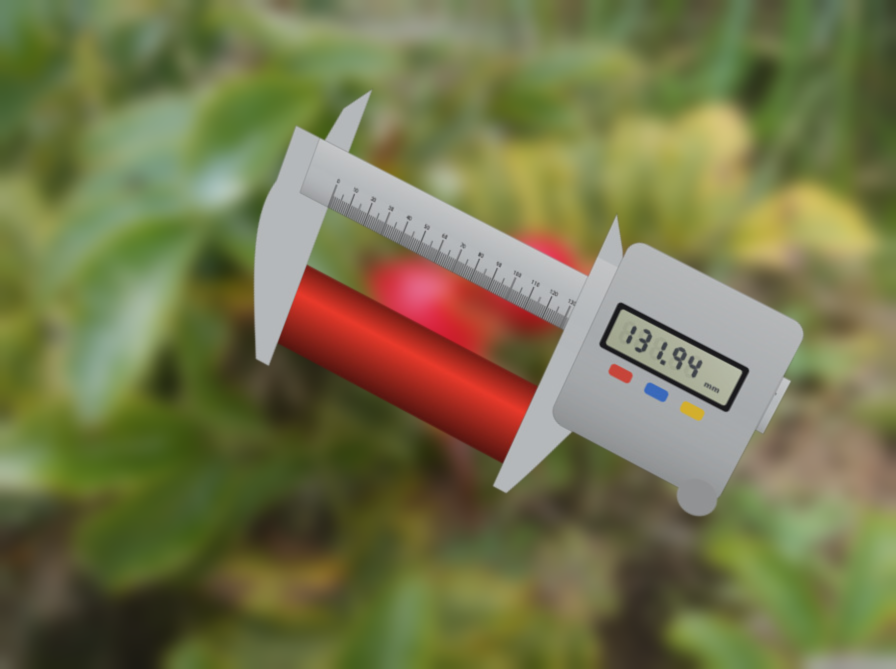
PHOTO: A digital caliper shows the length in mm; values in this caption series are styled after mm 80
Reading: mm 131.94
